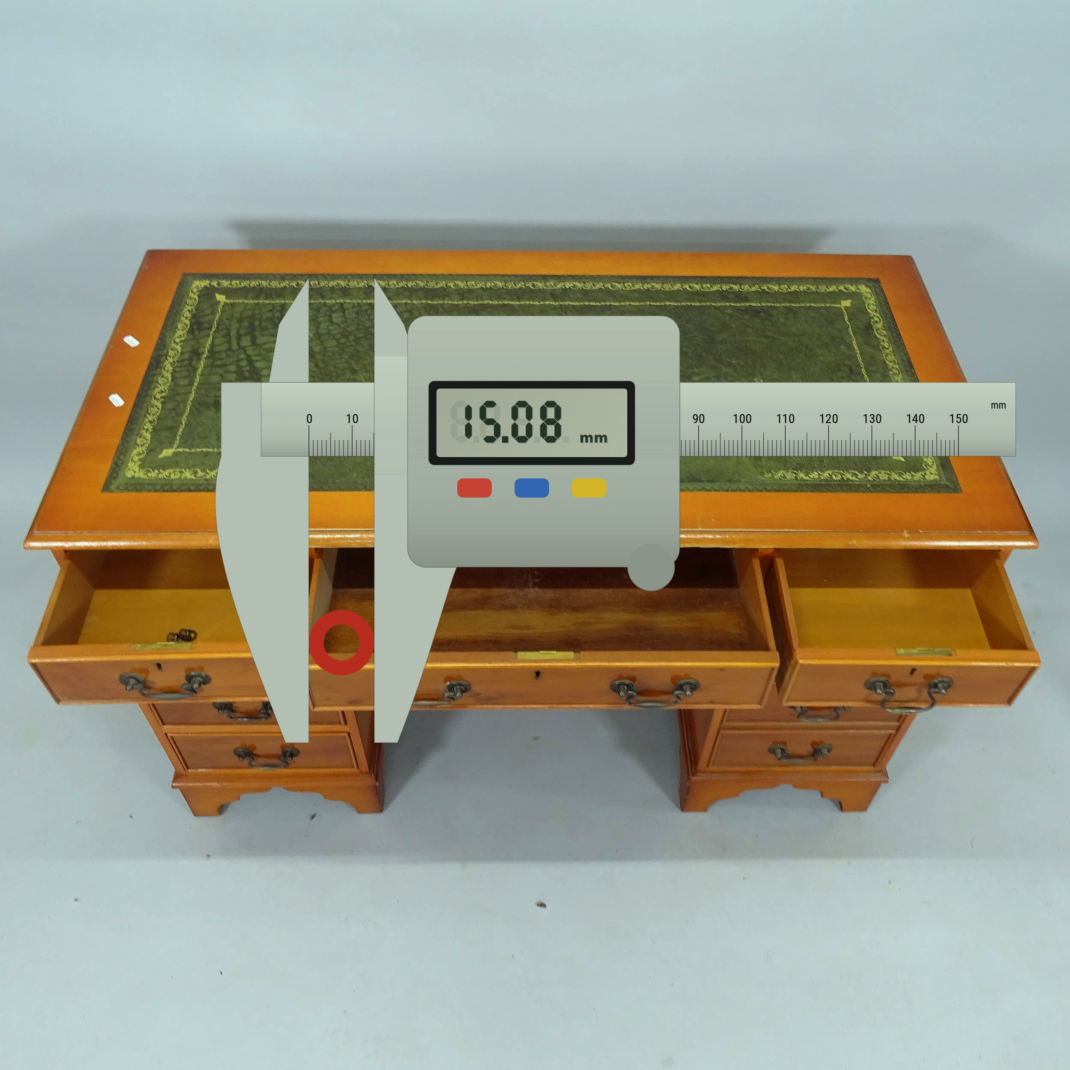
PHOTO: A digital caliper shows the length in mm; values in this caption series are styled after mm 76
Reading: mm 15.08
